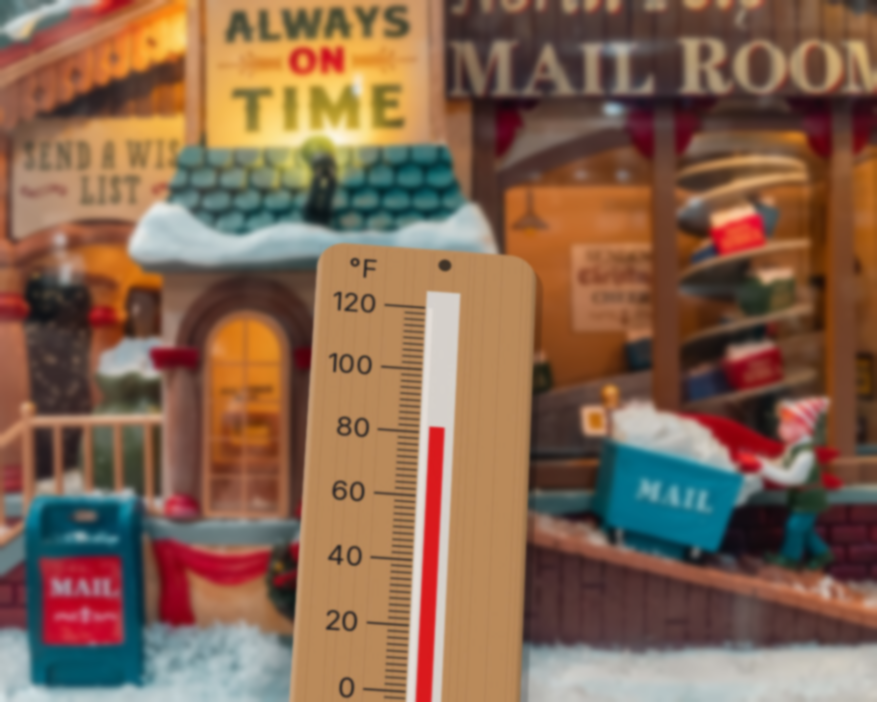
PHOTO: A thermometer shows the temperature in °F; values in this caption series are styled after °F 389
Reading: °F 82
